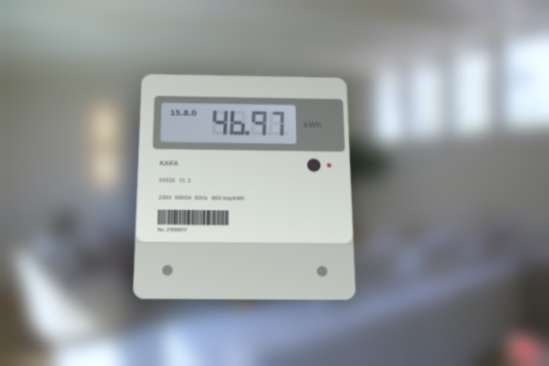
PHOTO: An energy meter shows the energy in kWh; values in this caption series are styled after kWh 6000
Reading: kWh 46.97
